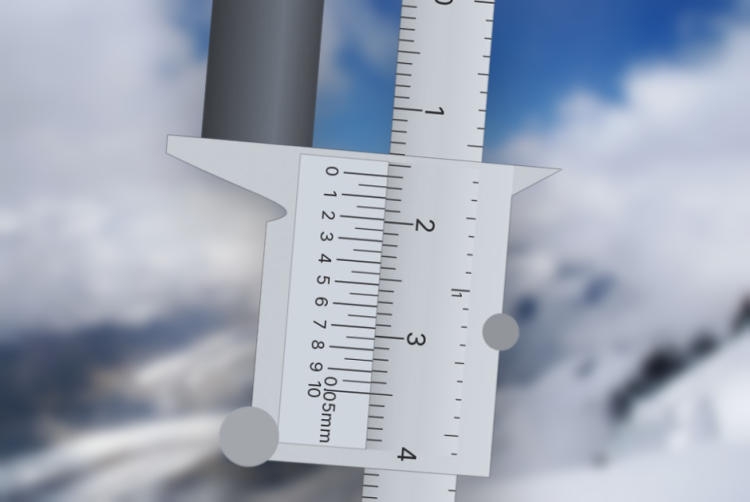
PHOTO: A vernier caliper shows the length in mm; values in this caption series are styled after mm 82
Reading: mm 16.0
